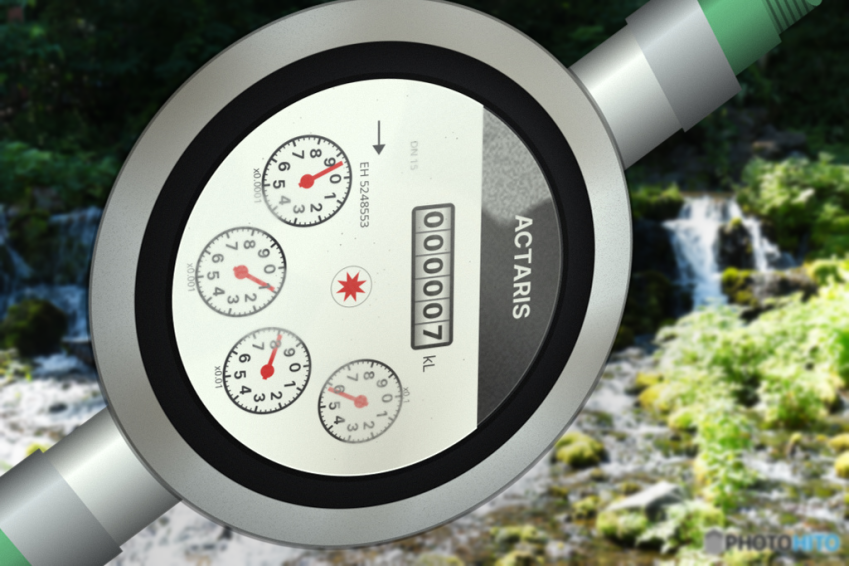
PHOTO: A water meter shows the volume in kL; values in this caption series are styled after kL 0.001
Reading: kL 7.5809
